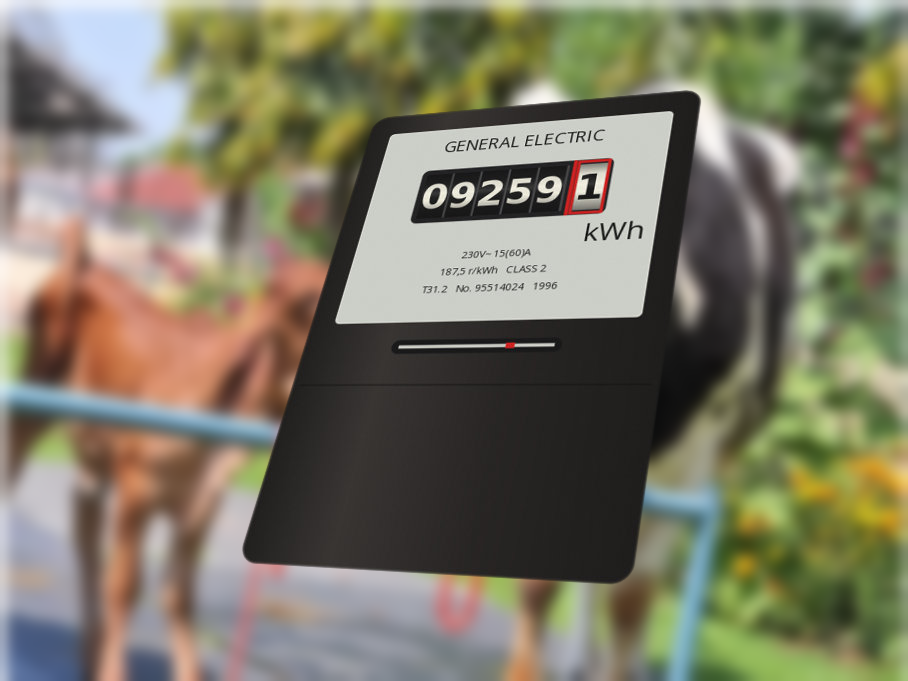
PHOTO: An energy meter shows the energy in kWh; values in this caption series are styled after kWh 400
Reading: kWh 9259.1
